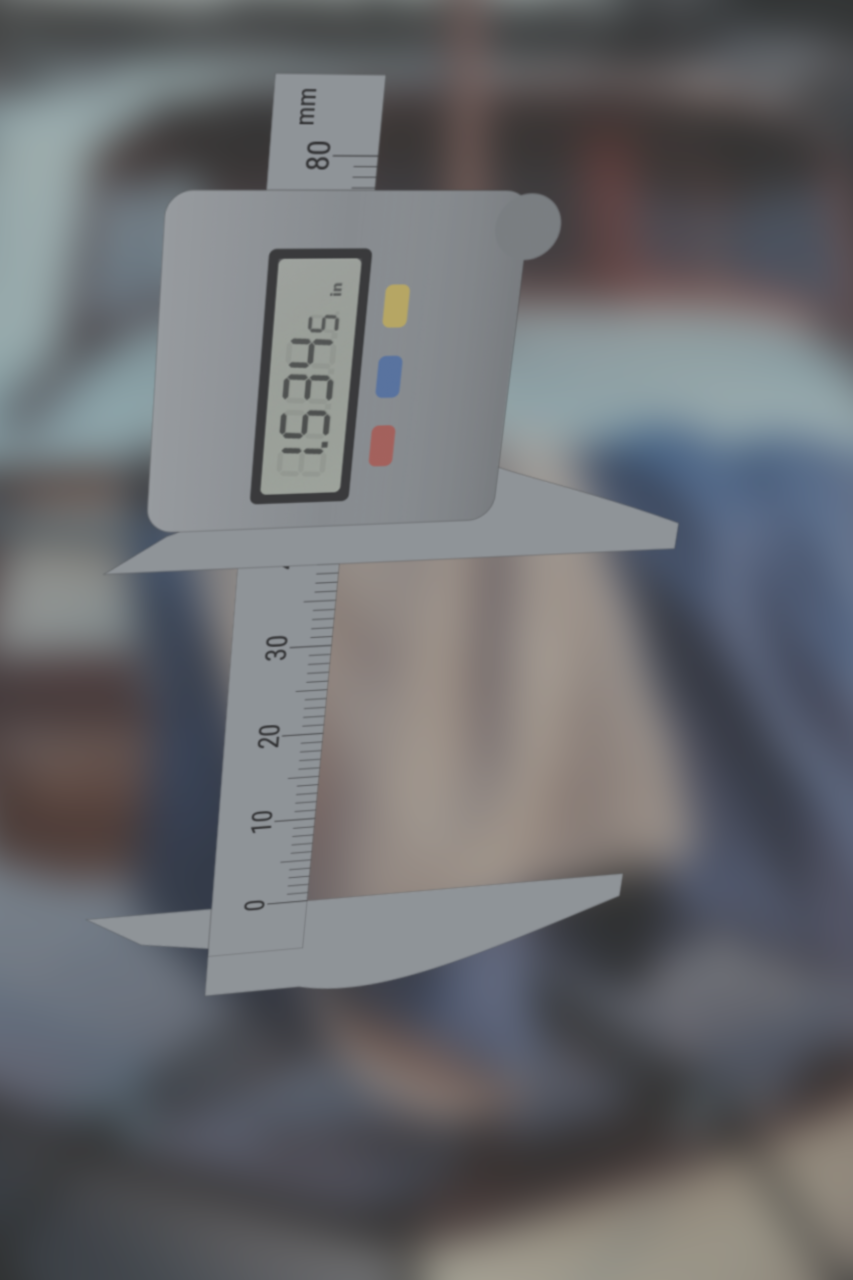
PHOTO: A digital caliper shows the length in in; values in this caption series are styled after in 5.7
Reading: in 1.5345
